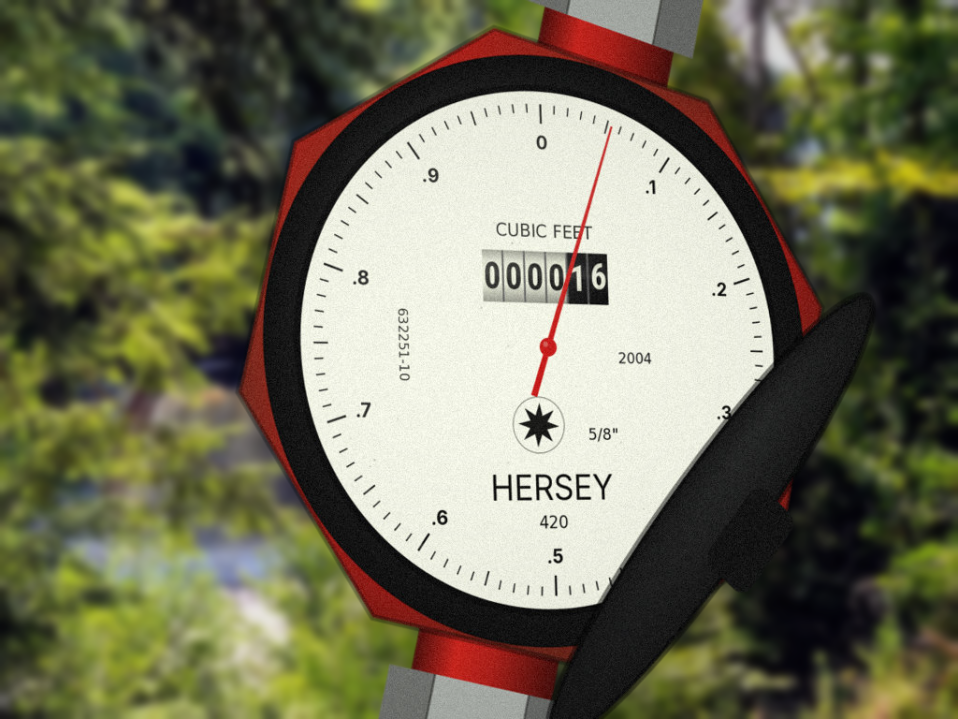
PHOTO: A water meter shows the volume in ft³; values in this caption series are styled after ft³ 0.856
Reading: ft³ 16.05
